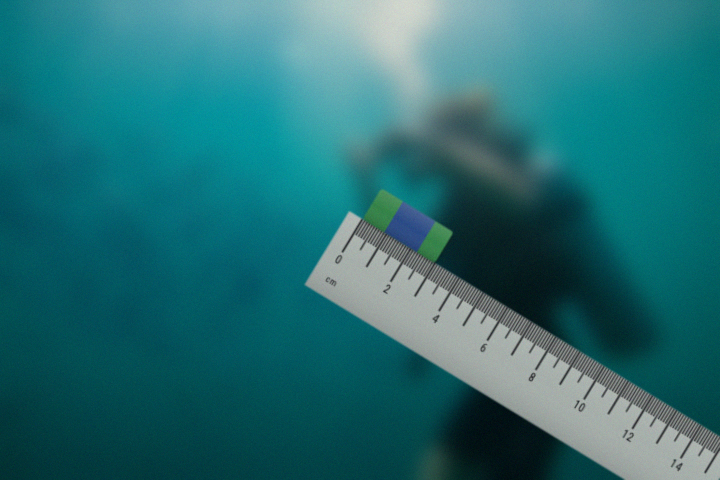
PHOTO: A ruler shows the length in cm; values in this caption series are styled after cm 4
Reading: cm 3
